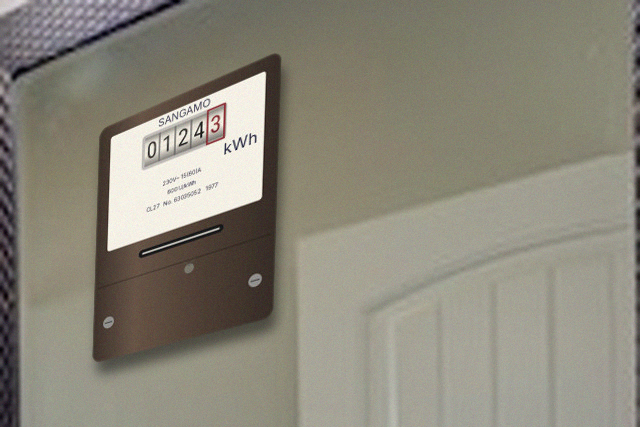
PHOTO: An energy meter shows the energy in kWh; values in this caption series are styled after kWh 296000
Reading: kWh 124.3
